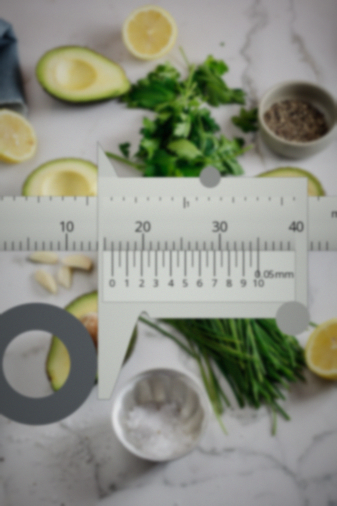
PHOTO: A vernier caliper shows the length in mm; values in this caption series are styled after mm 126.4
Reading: mm 16.0
